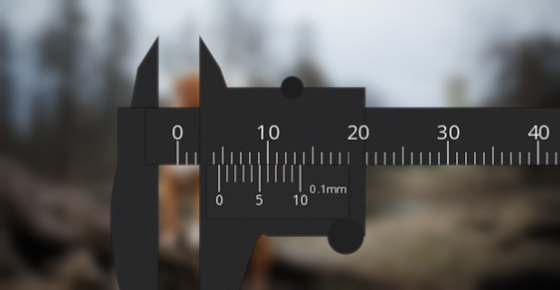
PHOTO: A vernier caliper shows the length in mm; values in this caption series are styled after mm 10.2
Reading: mm 4.6
